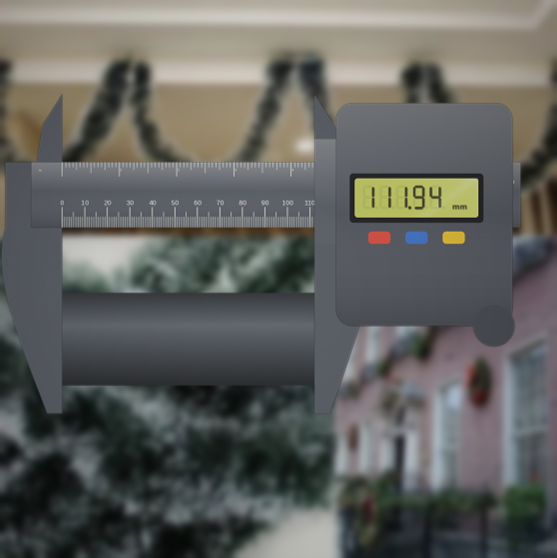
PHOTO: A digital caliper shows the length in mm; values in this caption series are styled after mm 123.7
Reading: mm 111.94
